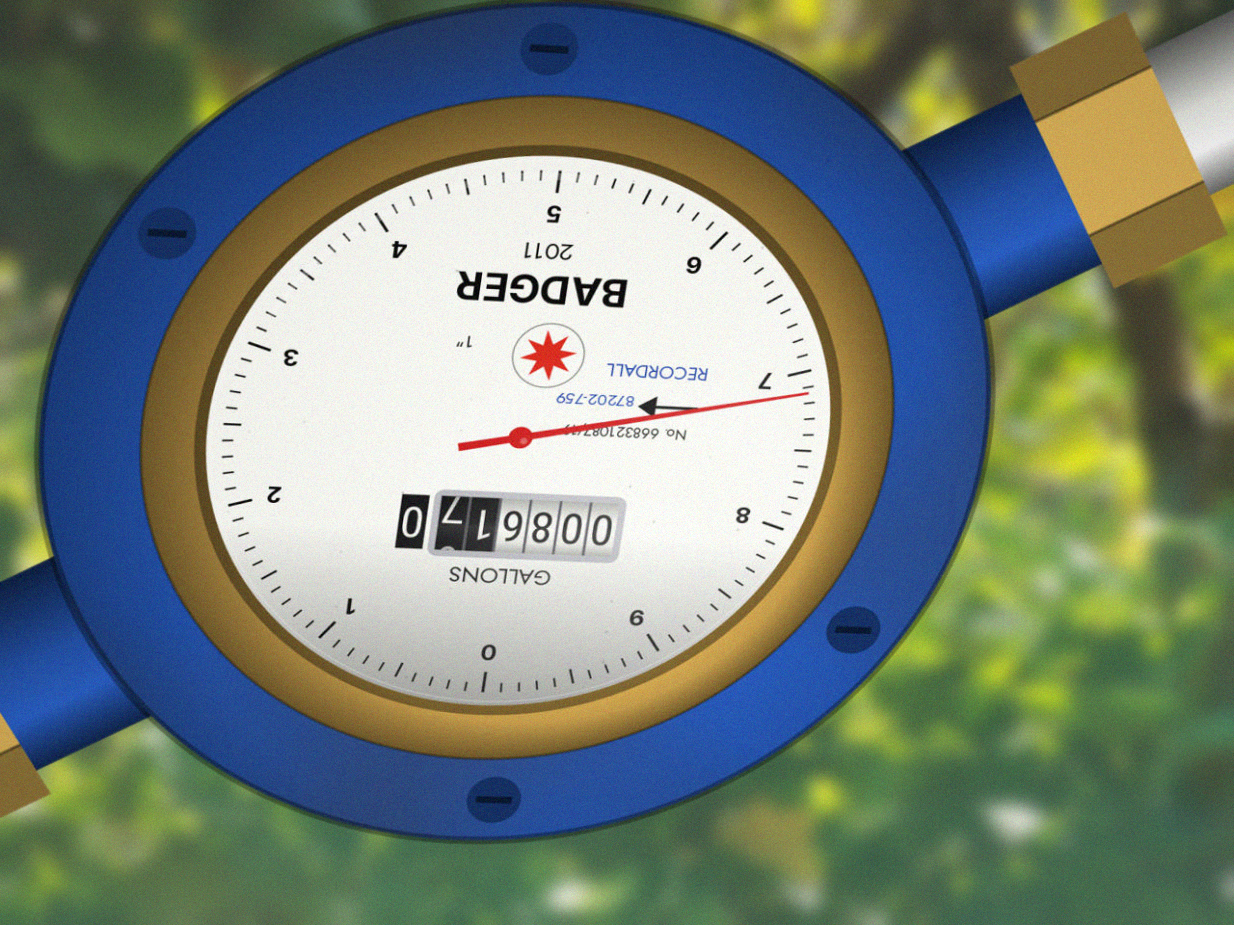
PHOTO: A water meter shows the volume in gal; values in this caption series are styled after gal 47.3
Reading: gal 86167.1
